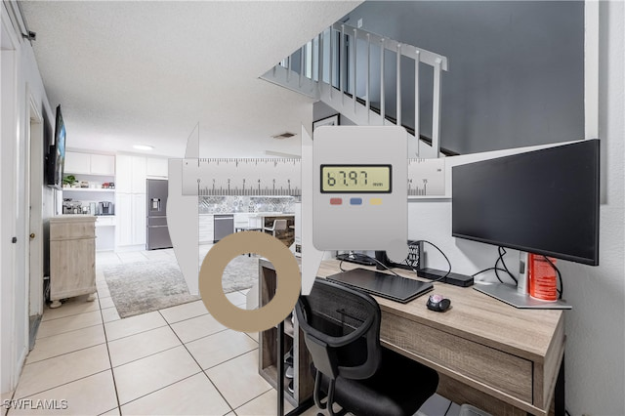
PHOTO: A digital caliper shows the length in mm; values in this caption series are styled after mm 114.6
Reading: mm 67.97
